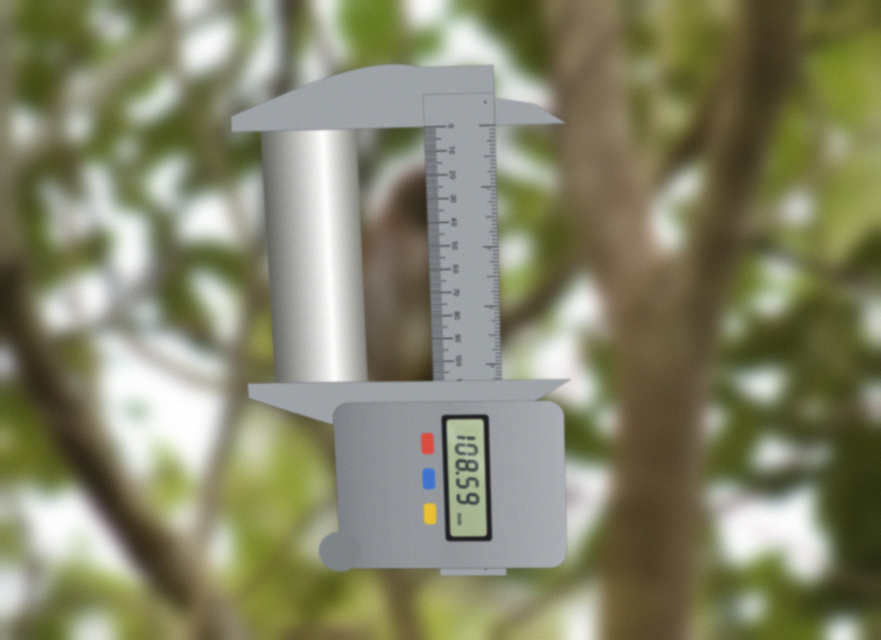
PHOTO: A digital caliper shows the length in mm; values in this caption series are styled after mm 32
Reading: mm 108.59
